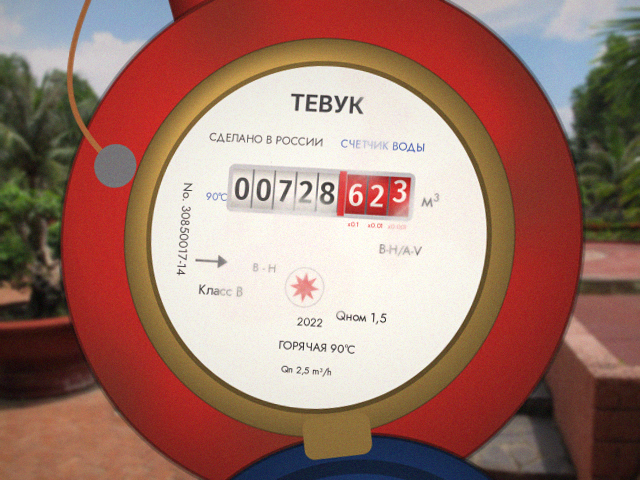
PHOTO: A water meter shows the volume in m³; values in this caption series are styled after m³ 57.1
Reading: m³ 728.623
